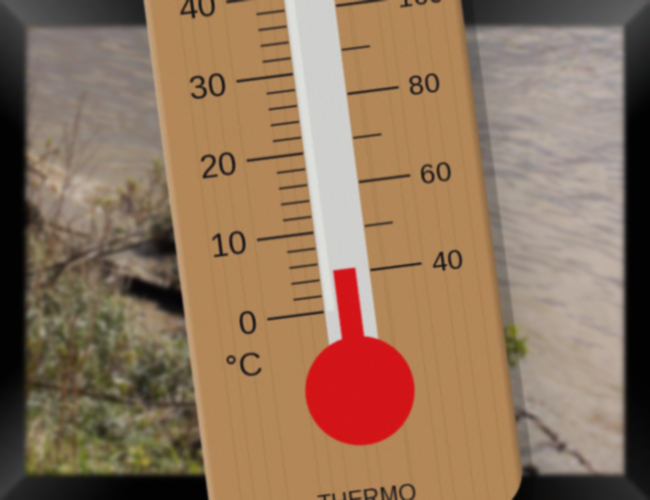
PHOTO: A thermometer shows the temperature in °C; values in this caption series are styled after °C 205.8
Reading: °C 5
